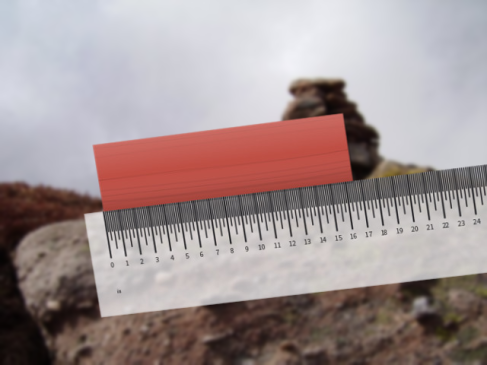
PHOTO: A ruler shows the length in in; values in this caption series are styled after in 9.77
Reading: in 16.5
